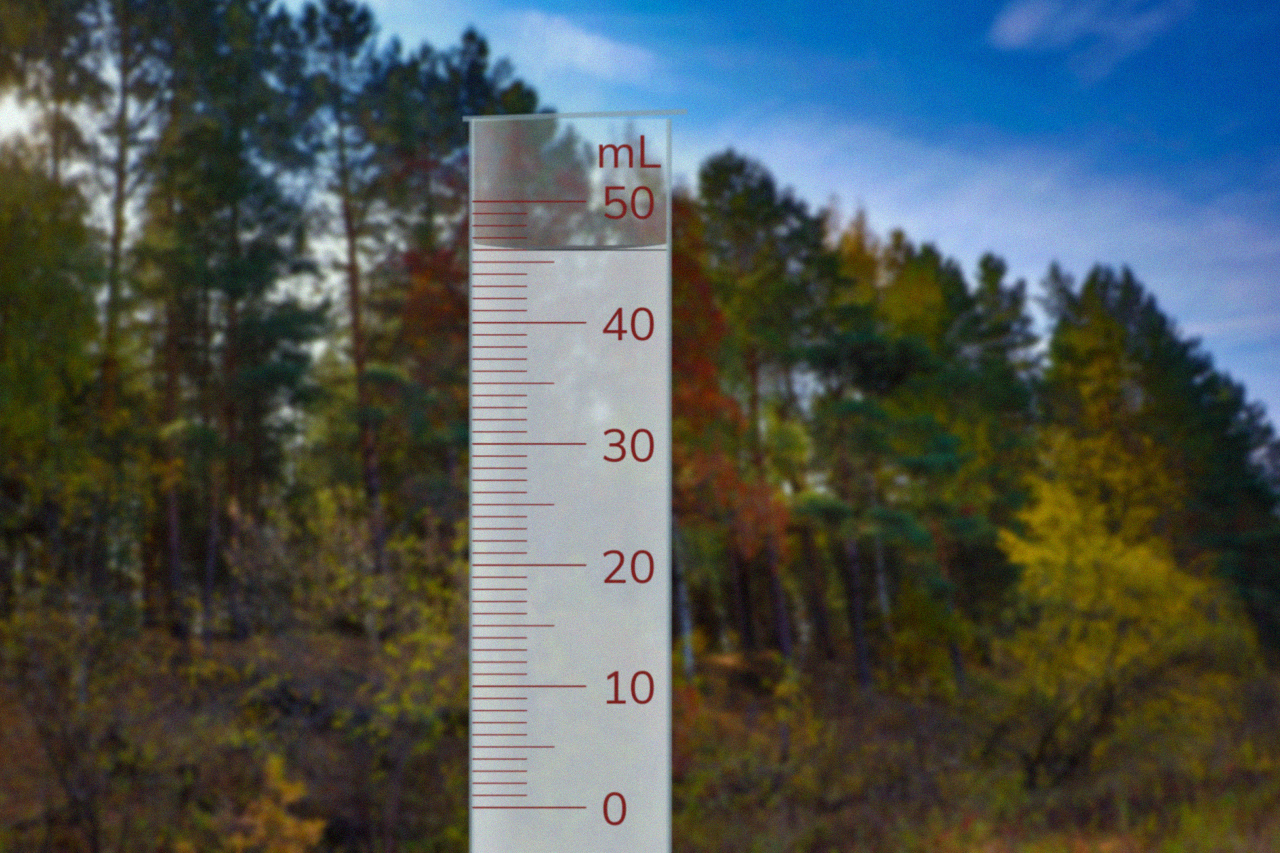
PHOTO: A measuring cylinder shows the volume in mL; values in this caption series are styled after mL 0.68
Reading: mL 46
